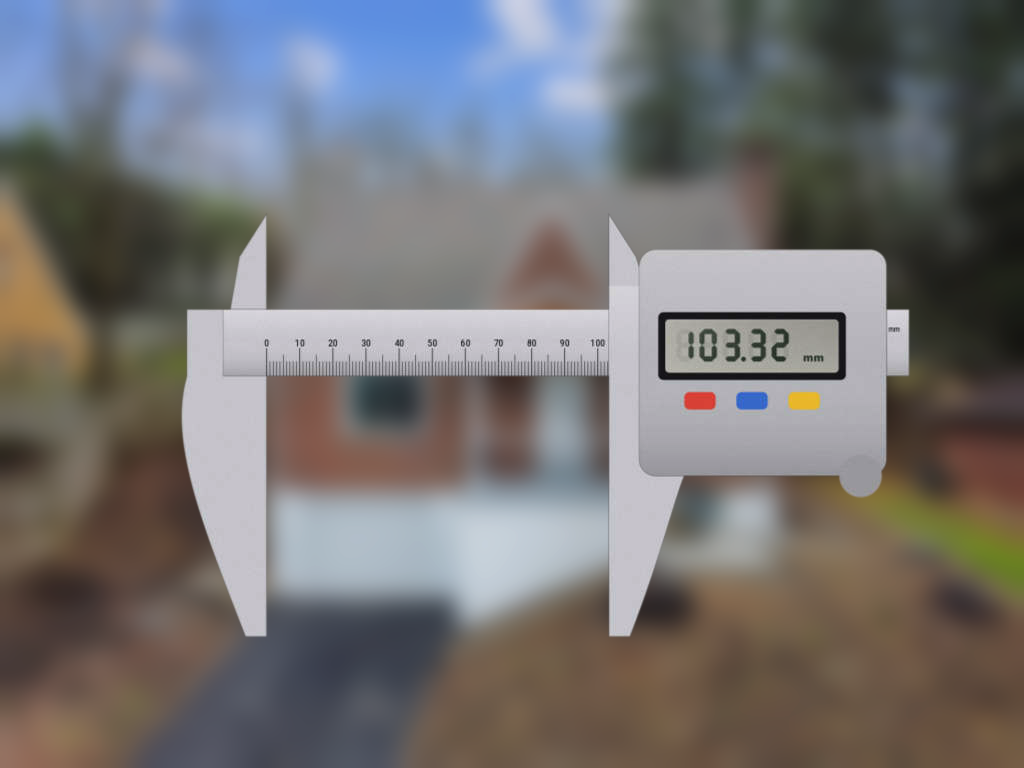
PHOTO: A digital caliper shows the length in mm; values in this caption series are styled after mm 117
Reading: mm 103.32
